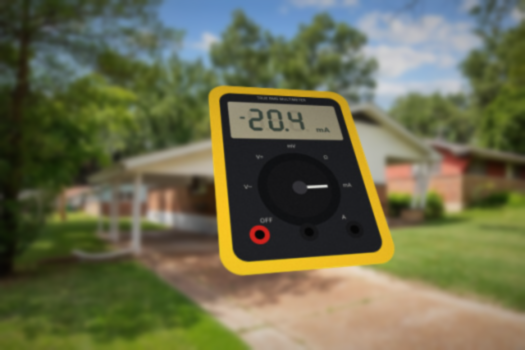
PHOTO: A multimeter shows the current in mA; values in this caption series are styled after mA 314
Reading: mA -20.4
